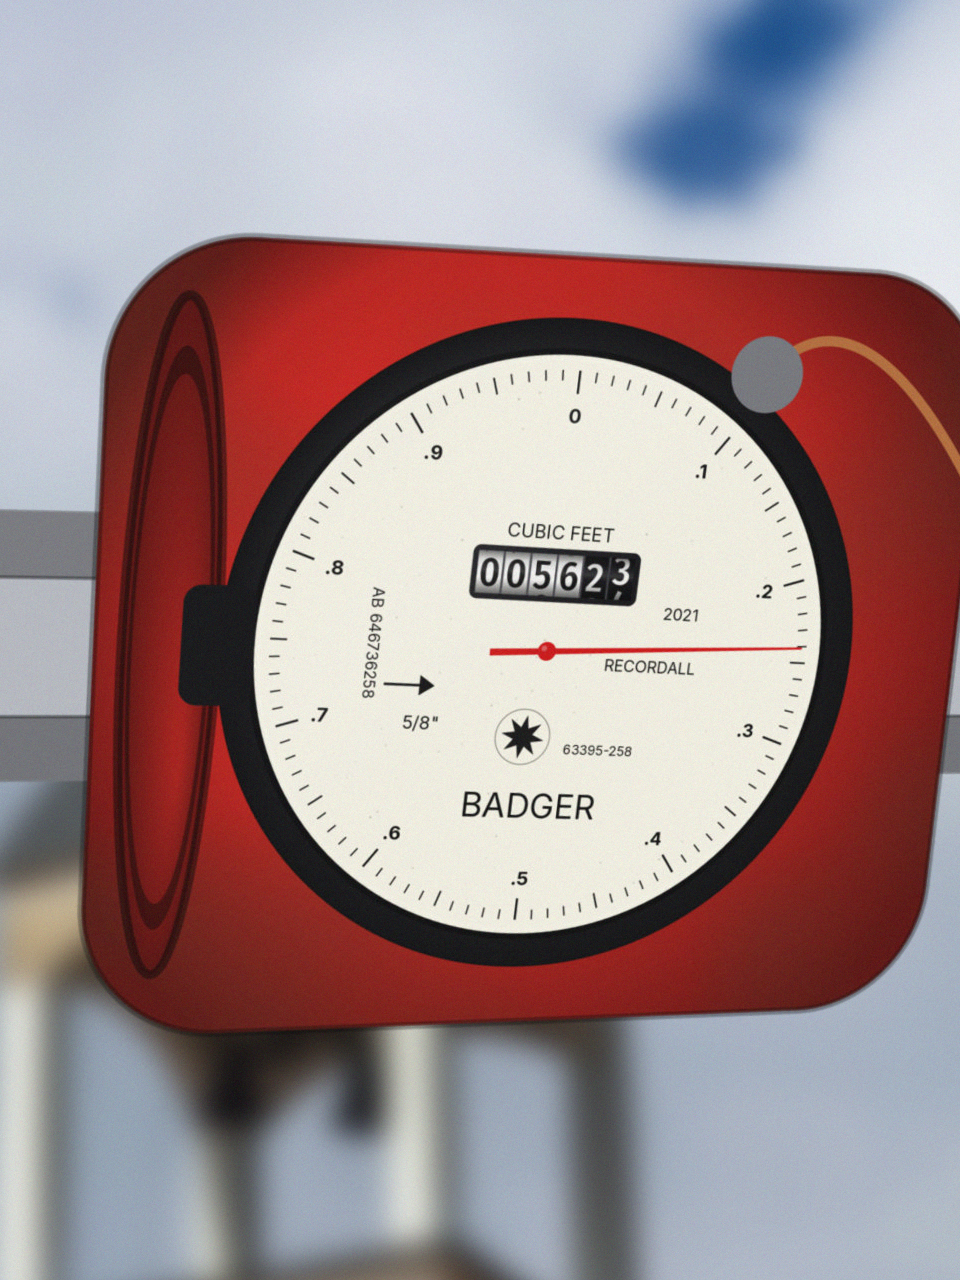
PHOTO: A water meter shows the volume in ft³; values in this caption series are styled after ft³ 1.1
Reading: ft³ 5623.24
